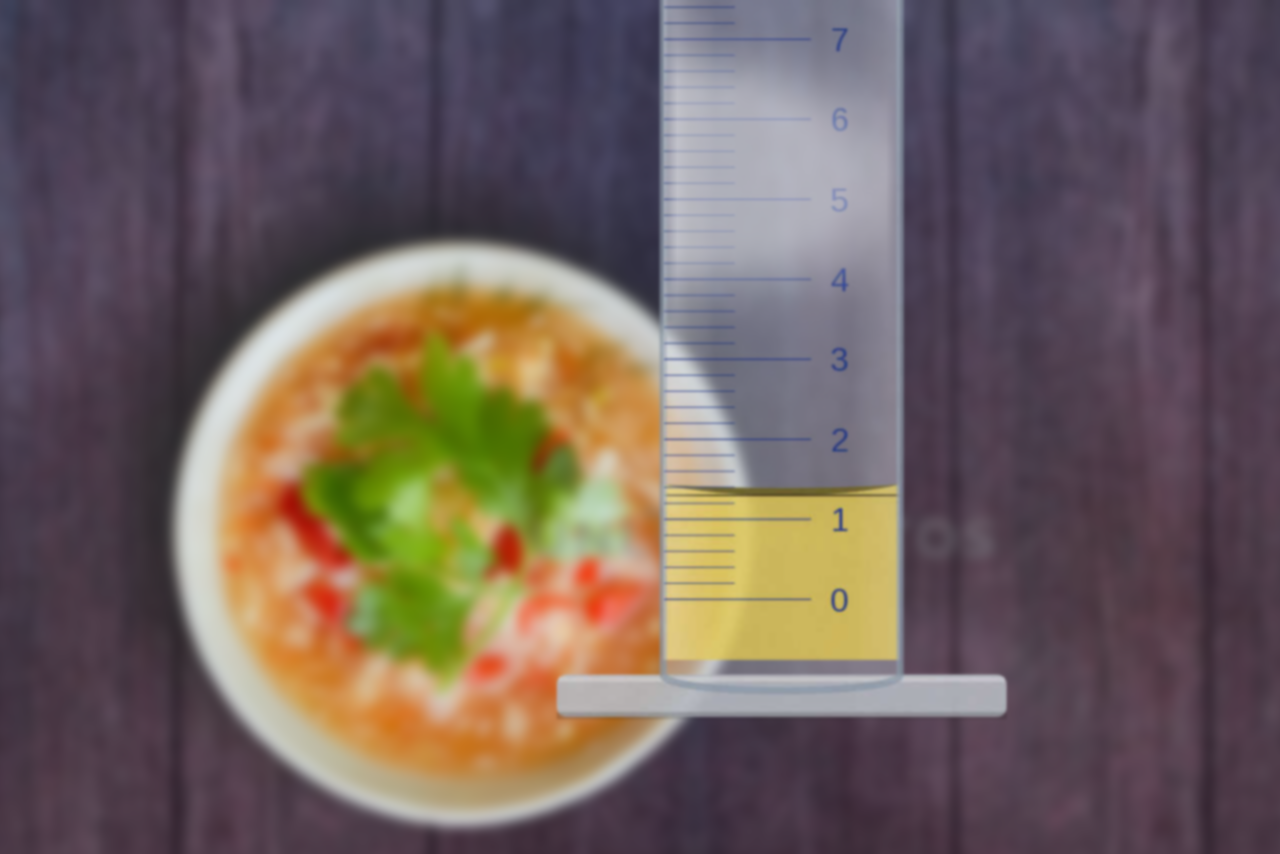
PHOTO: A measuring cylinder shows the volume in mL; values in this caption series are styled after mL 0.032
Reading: mL 1.3
